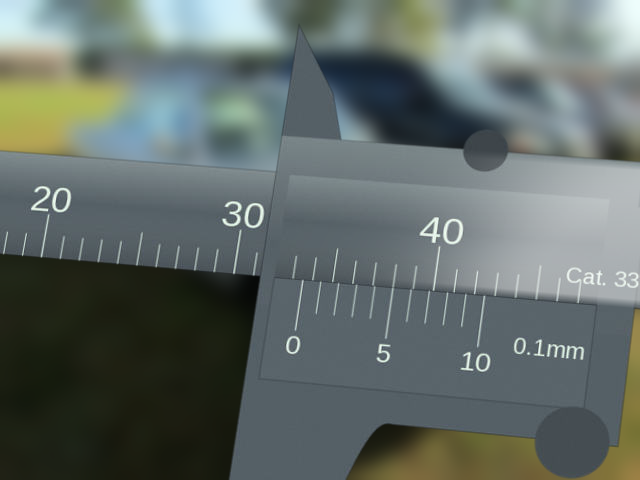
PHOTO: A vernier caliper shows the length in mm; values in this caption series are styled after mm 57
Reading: mm 33.5
